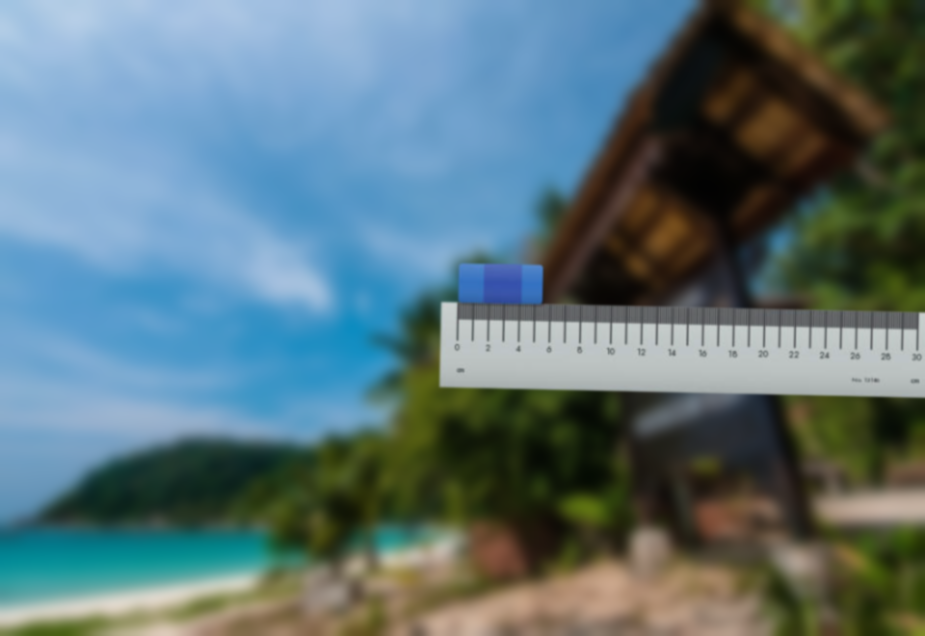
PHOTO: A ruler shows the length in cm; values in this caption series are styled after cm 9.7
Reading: cm 5.5
